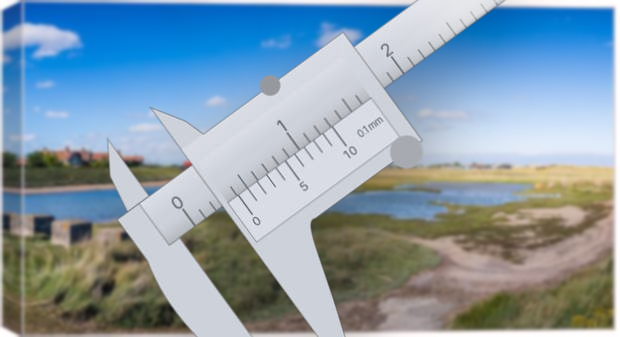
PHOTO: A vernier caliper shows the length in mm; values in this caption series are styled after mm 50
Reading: mm 4.1
